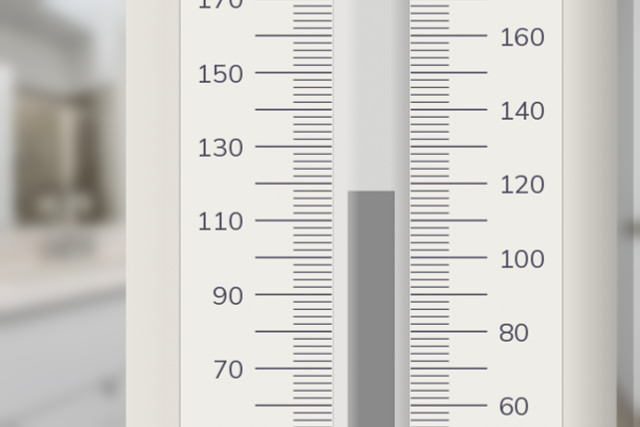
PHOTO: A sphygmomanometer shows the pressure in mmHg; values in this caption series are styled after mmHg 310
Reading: mmHg 118
